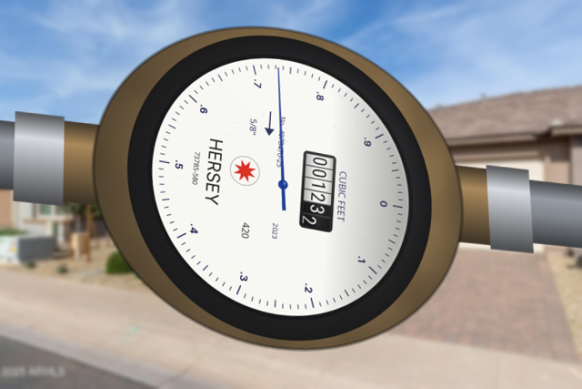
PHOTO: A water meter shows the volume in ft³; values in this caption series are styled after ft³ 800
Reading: ft³ 1231.73
